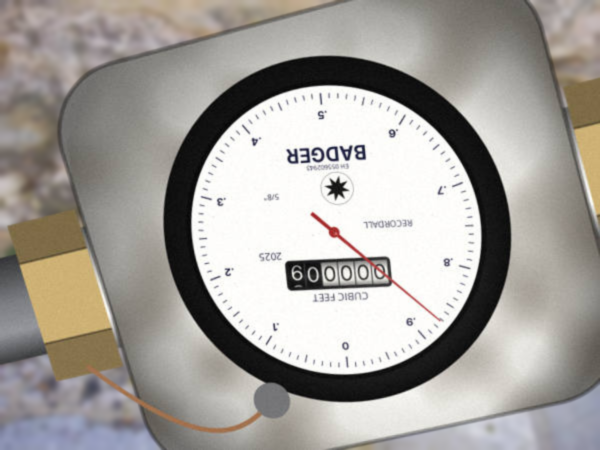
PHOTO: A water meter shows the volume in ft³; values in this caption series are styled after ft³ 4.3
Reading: ft³ 8.87
